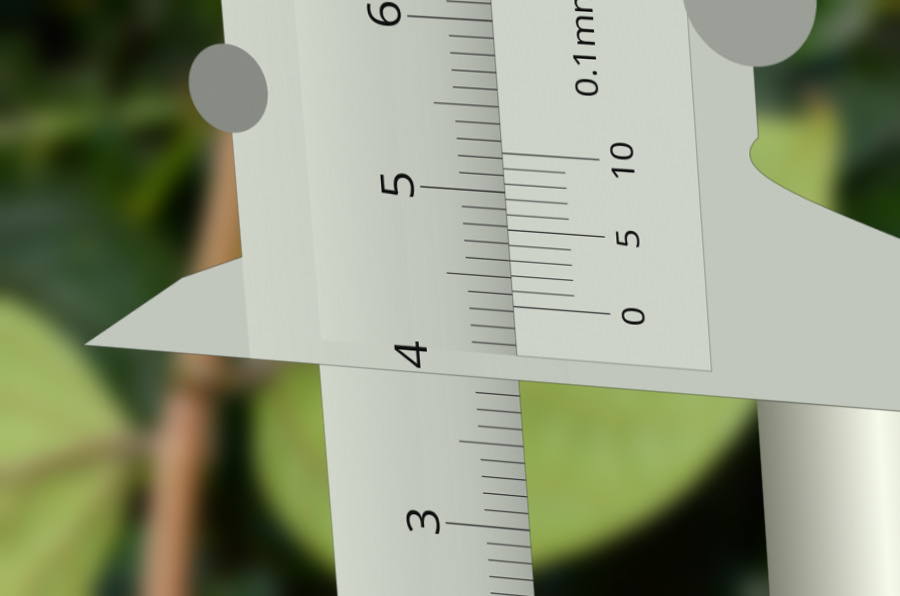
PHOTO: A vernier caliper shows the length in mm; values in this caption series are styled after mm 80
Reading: mm 43.3
